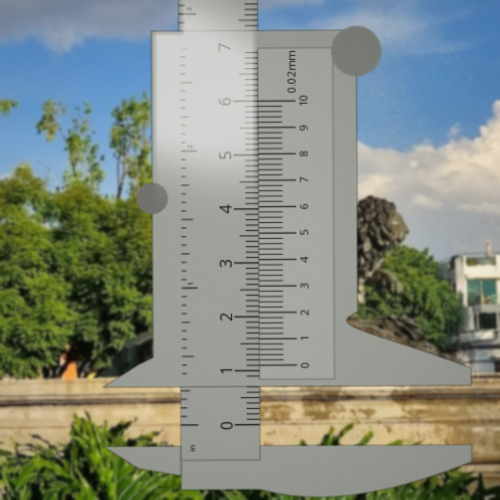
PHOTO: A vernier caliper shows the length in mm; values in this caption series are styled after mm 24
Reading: mm 11.0
